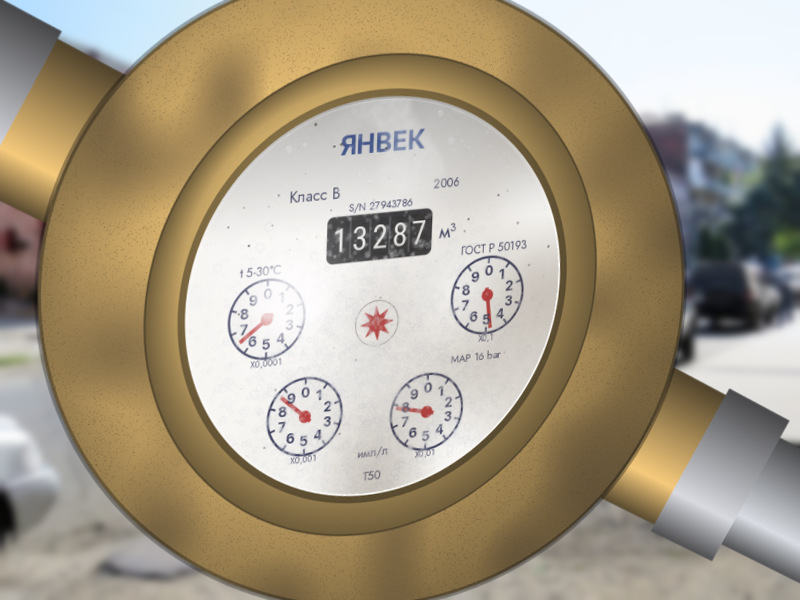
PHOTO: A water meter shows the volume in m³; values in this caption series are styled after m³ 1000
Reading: m³ 13287.4786
